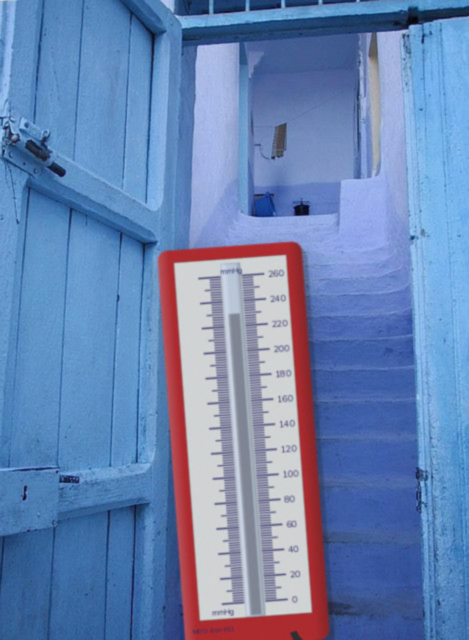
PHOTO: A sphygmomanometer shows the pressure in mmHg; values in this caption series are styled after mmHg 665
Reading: mmHg 230
